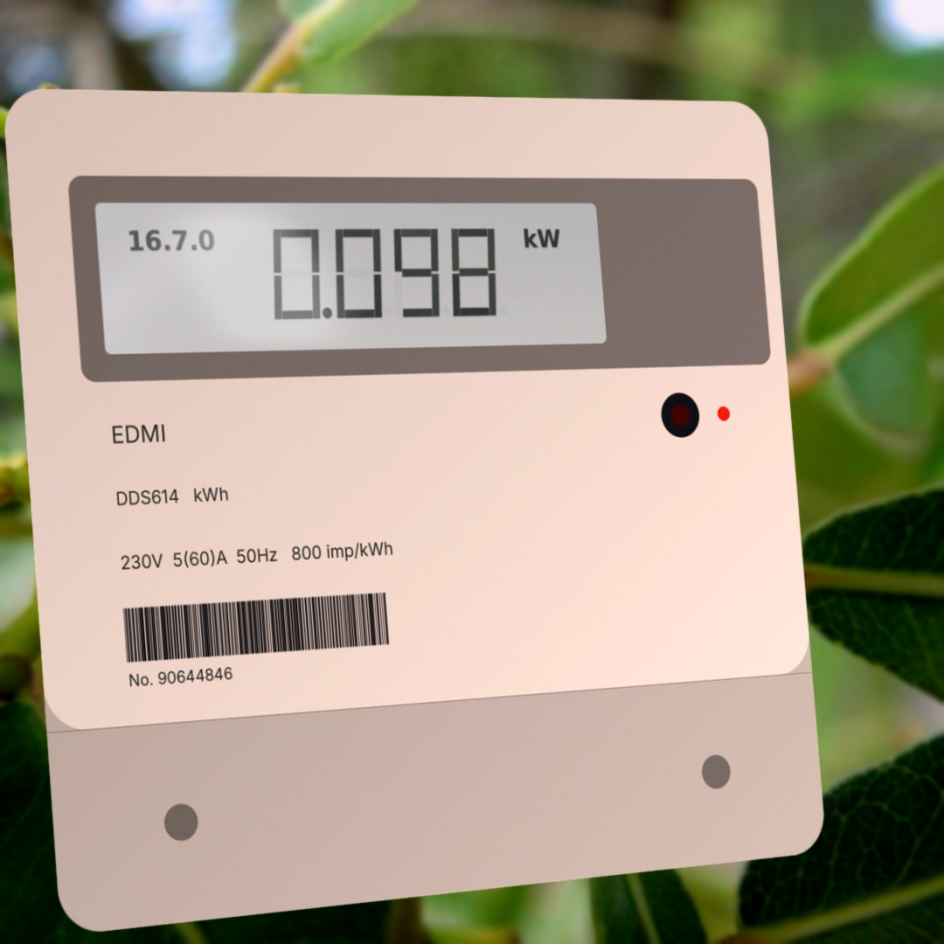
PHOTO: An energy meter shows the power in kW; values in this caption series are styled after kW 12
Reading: kW 0.098
